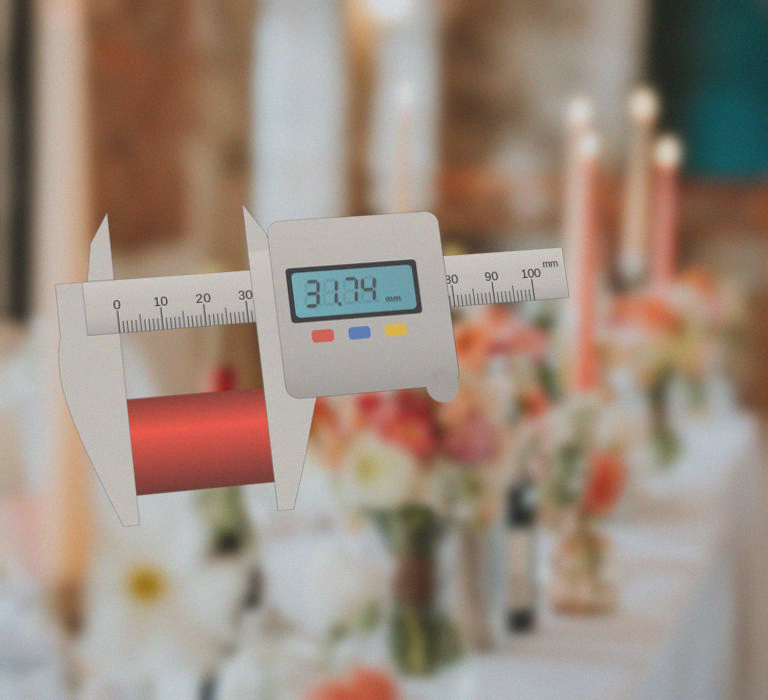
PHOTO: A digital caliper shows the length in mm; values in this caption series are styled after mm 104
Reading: mm 31.74
